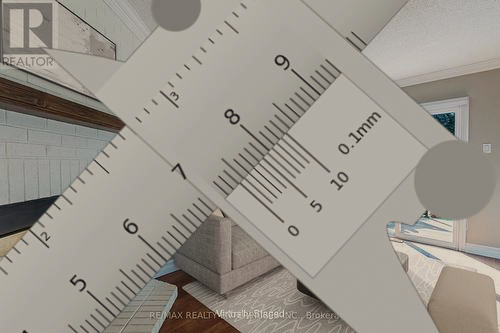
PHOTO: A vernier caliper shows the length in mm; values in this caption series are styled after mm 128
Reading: mm 74.2
